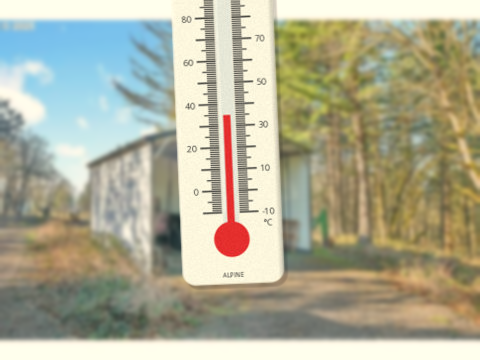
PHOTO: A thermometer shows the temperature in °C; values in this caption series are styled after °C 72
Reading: °C 35
